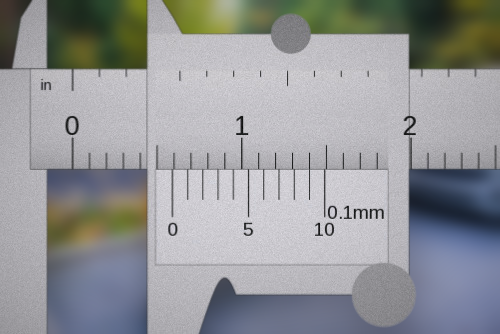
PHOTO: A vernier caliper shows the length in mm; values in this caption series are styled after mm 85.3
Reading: mm 5.9
